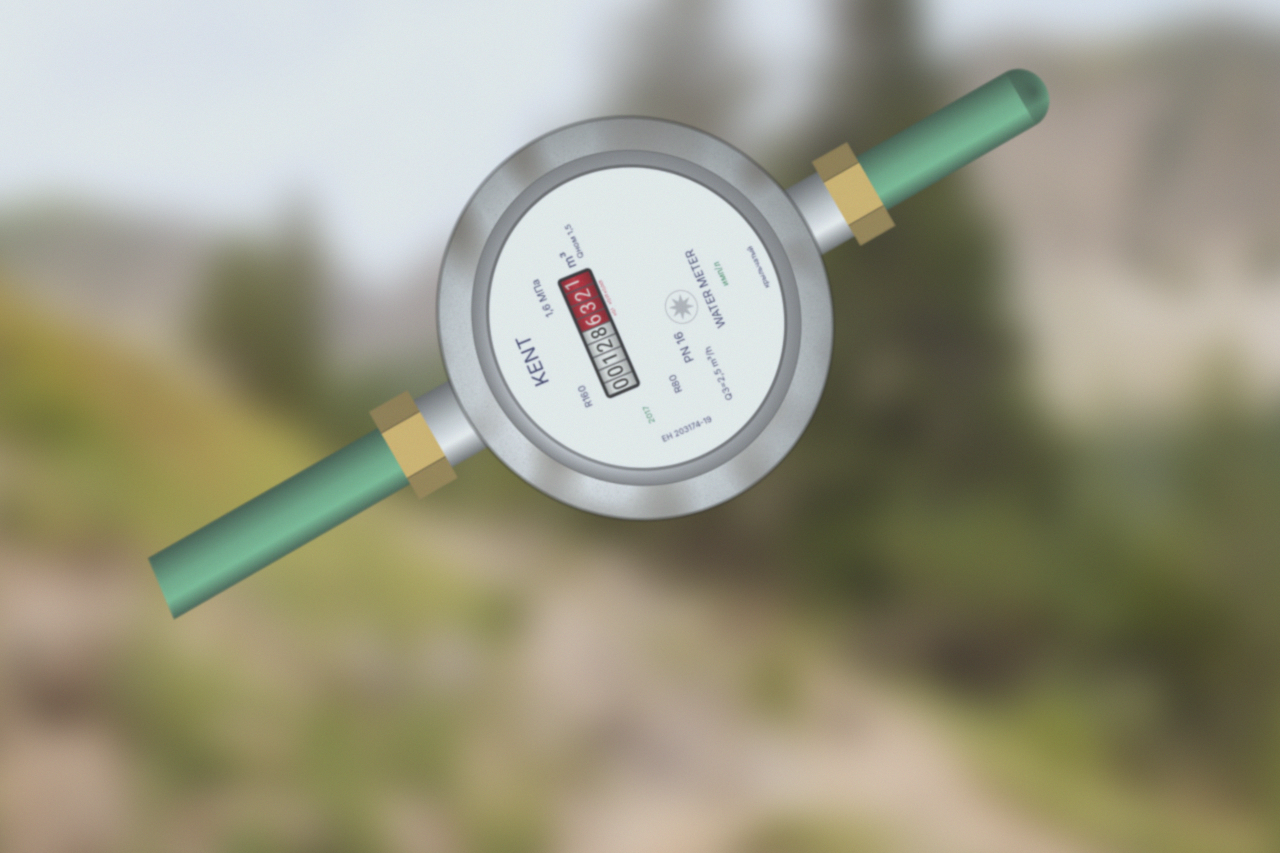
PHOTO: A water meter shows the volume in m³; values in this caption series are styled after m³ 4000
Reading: m³ 128.6321
